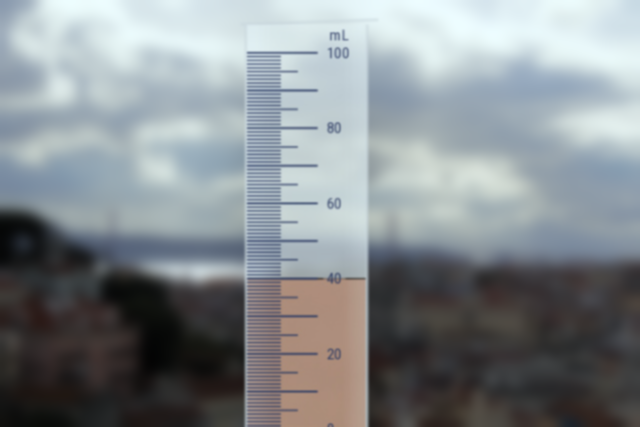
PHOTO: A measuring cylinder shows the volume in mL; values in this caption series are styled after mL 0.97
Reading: mL 40
